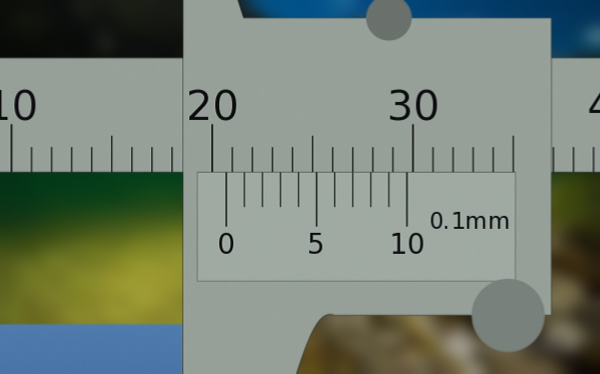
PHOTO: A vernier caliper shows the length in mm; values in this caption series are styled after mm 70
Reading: mm 20.7
